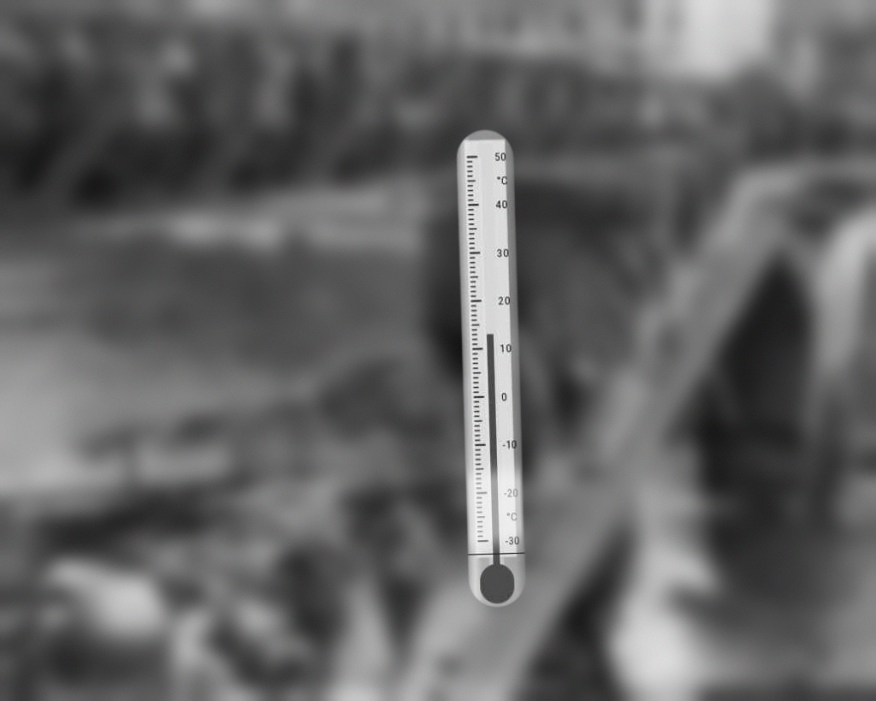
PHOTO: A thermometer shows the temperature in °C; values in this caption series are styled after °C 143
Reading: °C 13
